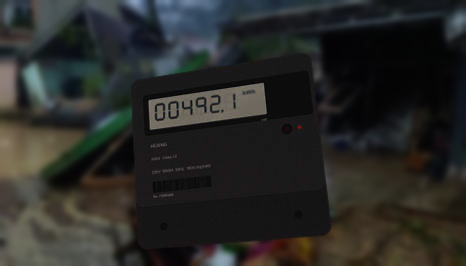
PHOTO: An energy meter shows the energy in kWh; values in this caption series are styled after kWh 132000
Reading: kWh 492.1
